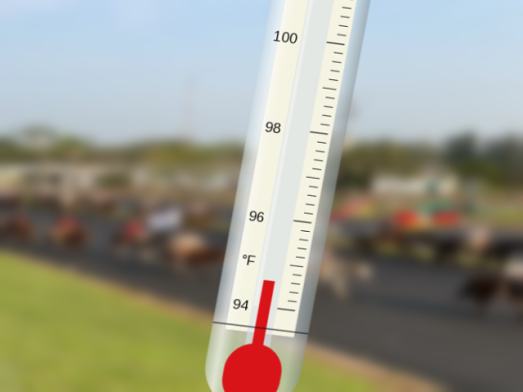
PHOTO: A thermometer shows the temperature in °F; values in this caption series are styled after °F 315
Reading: °F 94.6
